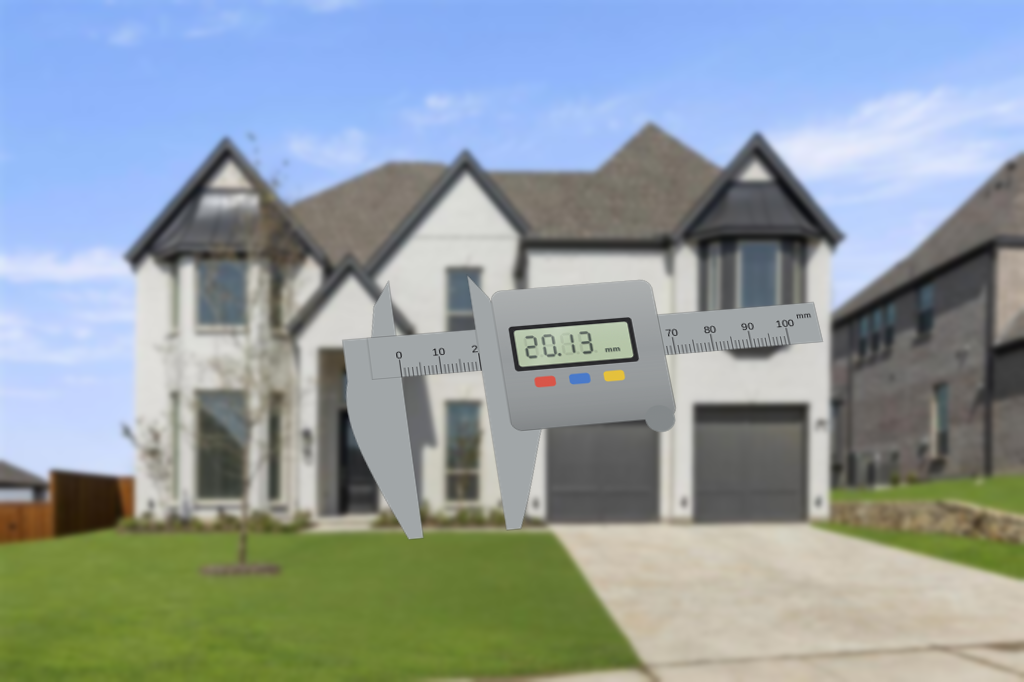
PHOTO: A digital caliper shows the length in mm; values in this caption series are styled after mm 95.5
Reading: mm 20.13
